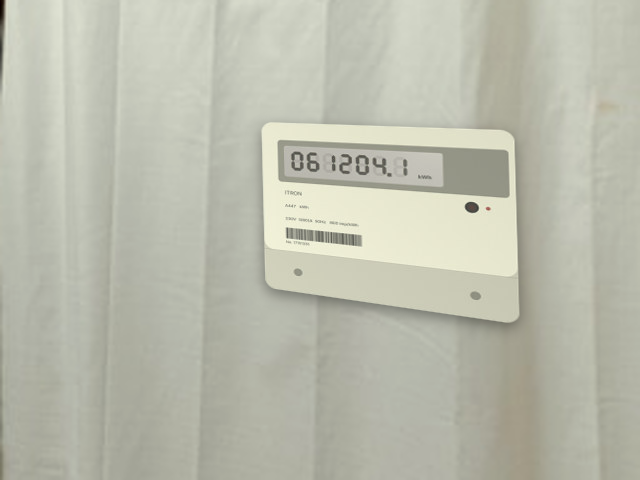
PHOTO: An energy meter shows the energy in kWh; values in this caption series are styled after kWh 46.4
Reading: kWh 61204.1
